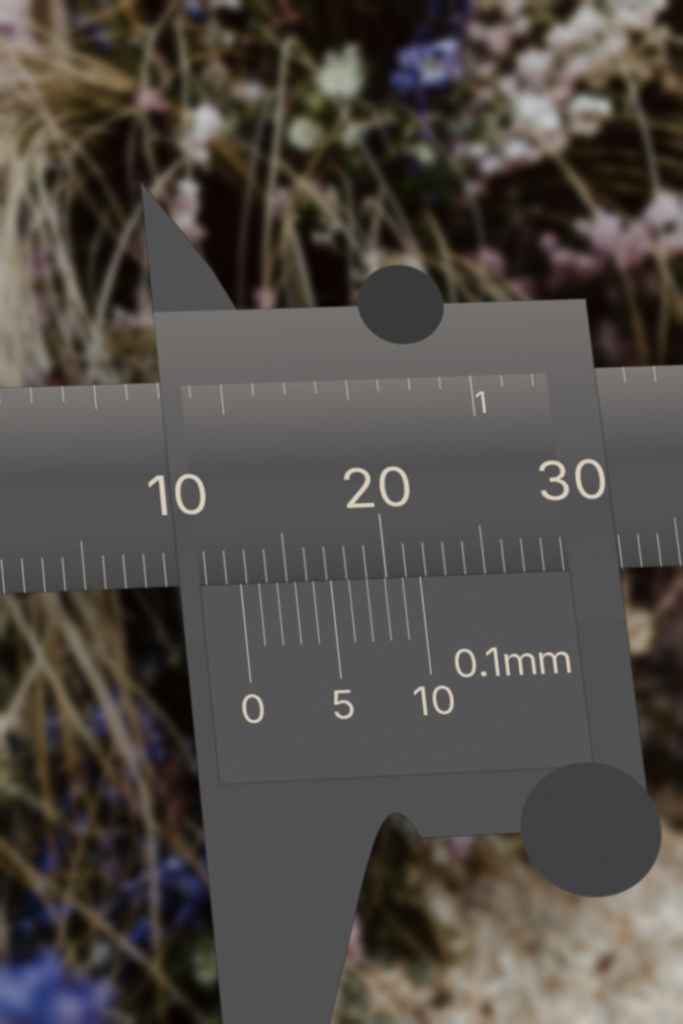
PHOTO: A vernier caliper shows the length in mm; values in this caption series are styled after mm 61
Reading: mm 12.7
